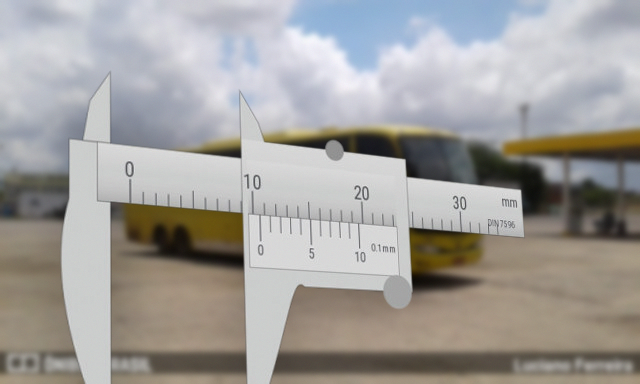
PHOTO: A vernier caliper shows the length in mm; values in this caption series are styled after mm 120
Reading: mm 10.6
